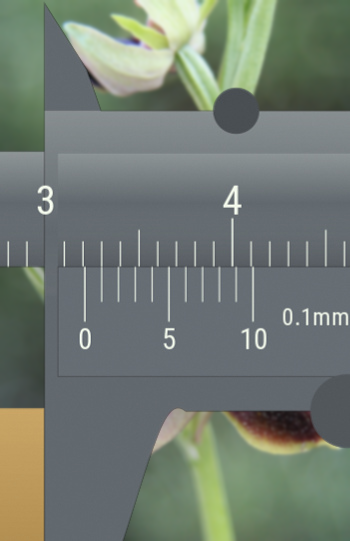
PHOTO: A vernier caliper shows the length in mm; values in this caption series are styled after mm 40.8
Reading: mm 32.1
